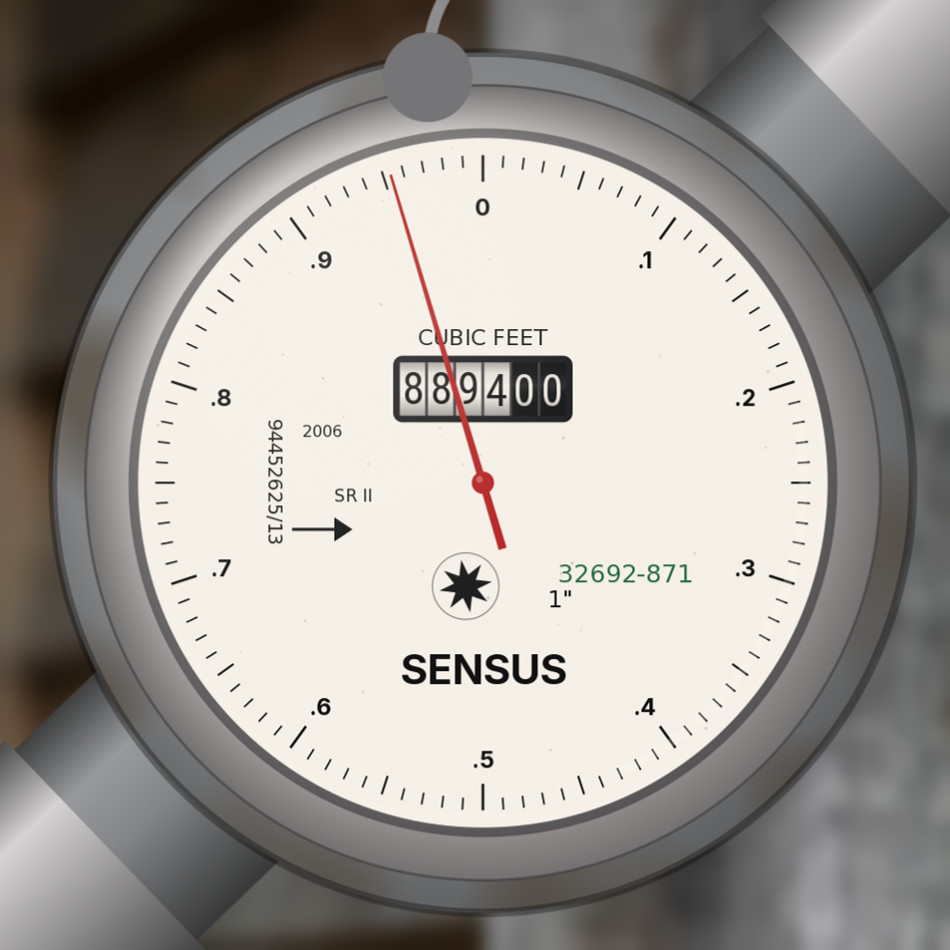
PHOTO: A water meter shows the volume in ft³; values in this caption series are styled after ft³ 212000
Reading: ft³ 889399.95
